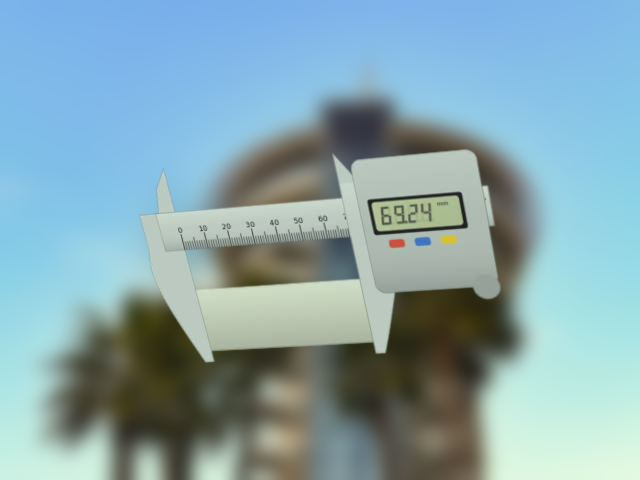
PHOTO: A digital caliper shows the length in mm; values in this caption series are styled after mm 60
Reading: mm 69.24
